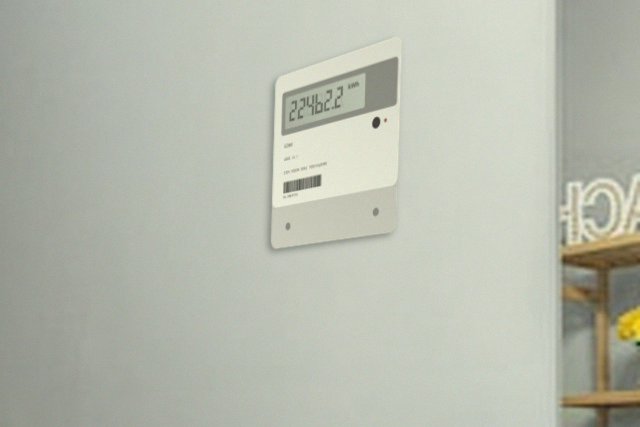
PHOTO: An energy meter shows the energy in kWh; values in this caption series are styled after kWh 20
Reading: kWh 22462.2
